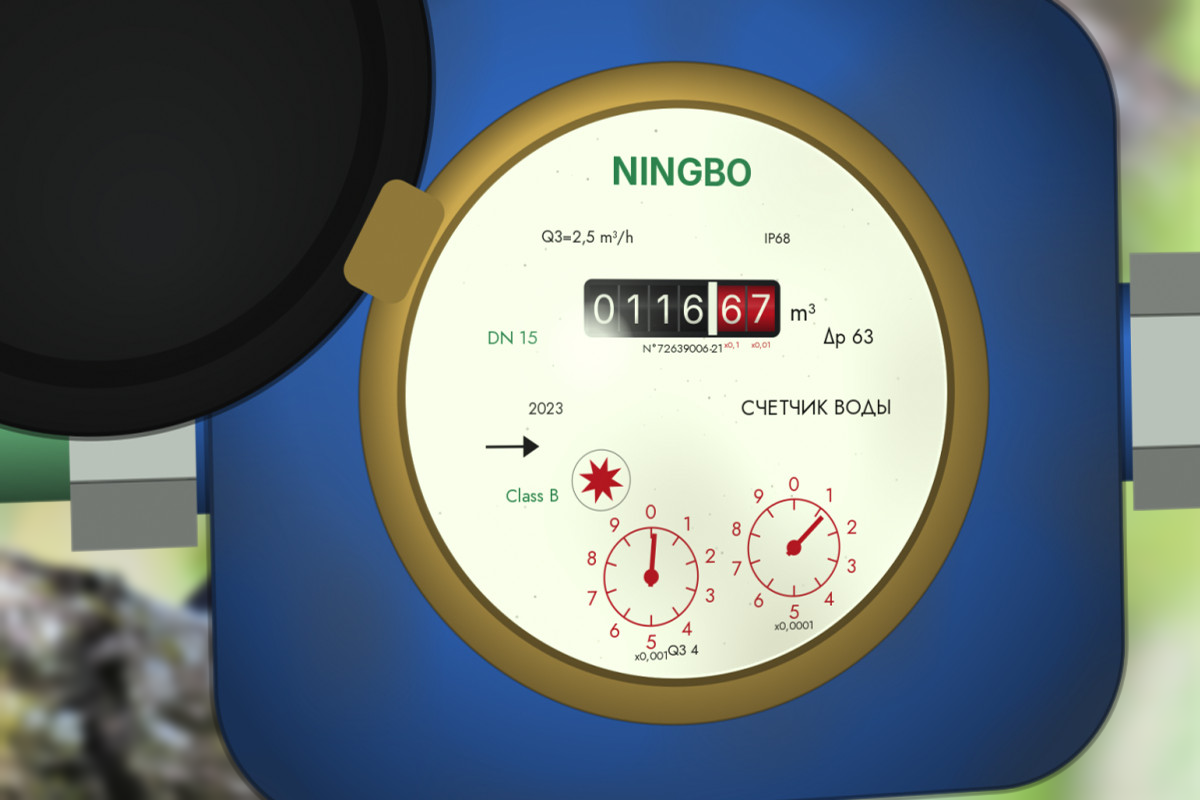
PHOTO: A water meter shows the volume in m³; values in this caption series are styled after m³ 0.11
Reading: m³ 116.6701
